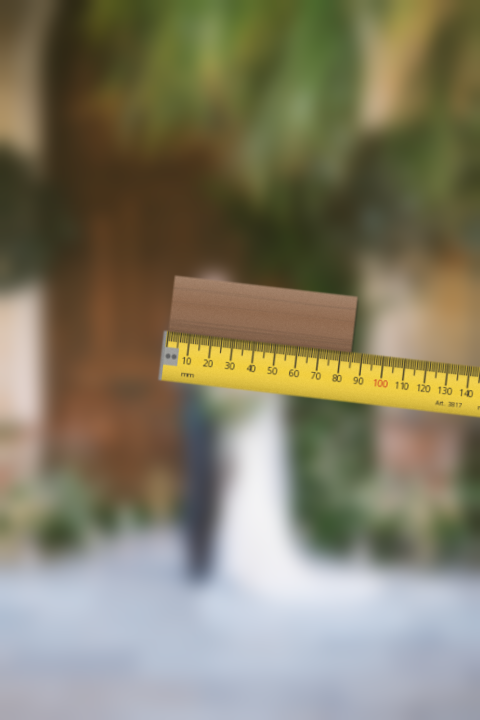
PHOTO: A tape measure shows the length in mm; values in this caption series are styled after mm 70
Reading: mm 85
